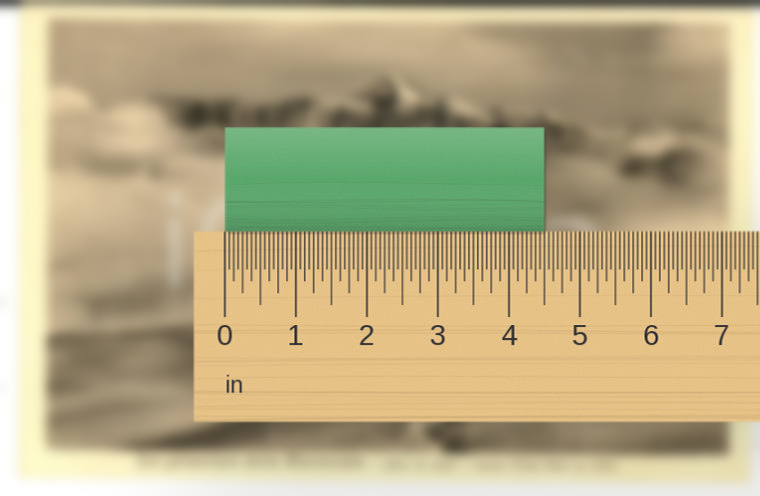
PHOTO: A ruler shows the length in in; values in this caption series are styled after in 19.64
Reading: in 4.5
